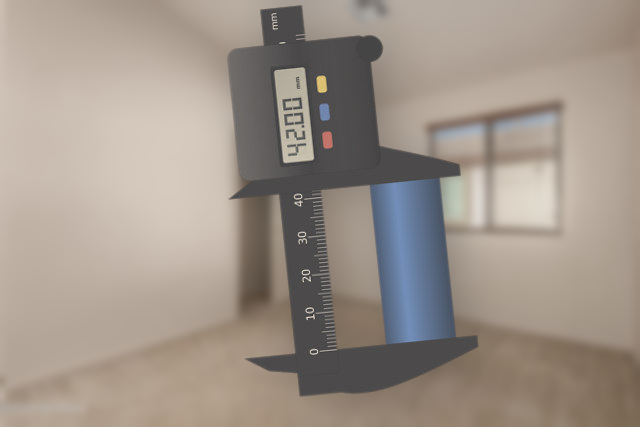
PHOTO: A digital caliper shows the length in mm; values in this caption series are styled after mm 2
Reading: mm 42.00
